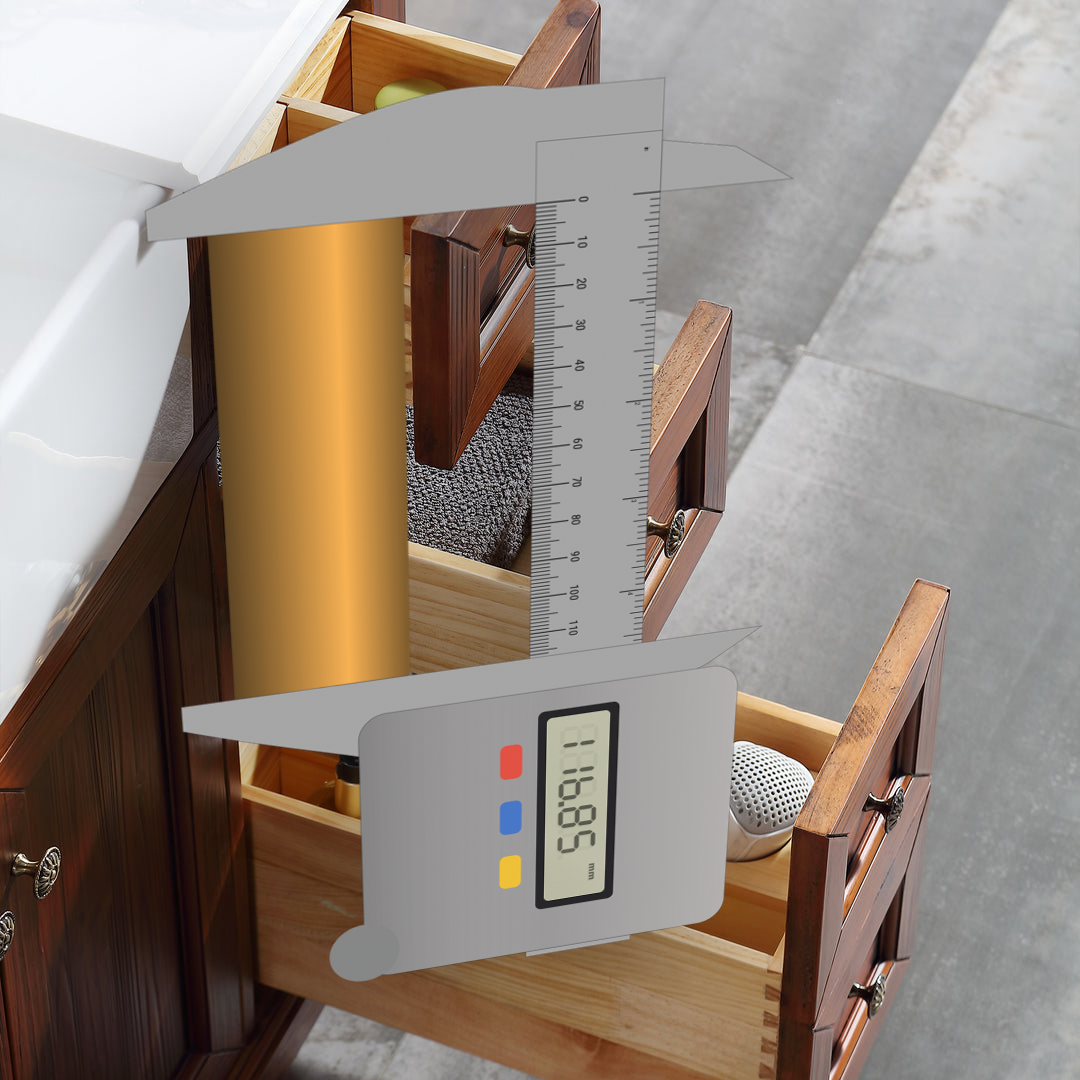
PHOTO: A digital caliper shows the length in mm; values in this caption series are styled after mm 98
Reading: mm 116.85
